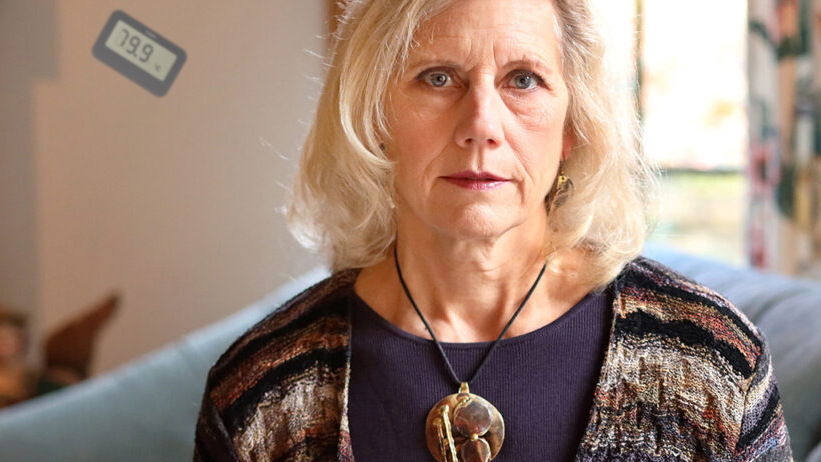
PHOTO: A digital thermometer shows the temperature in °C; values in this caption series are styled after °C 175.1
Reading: °C 79.9
